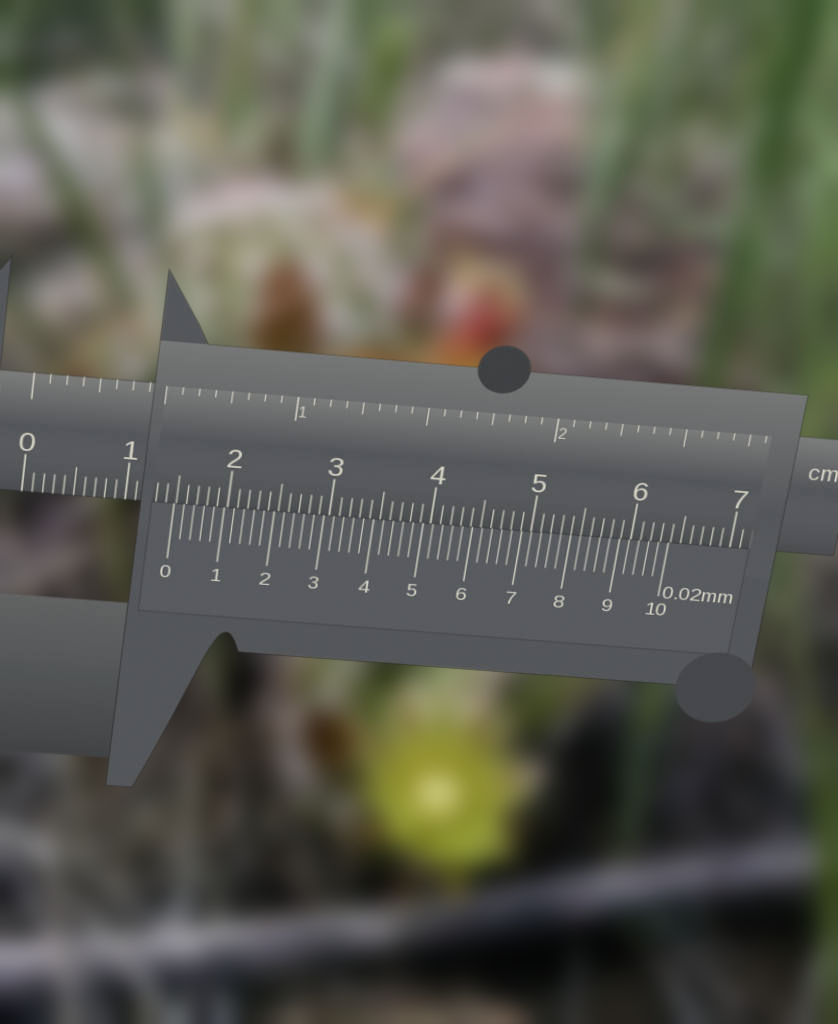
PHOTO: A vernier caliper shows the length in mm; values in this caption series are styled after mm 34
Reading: mm 14.8
